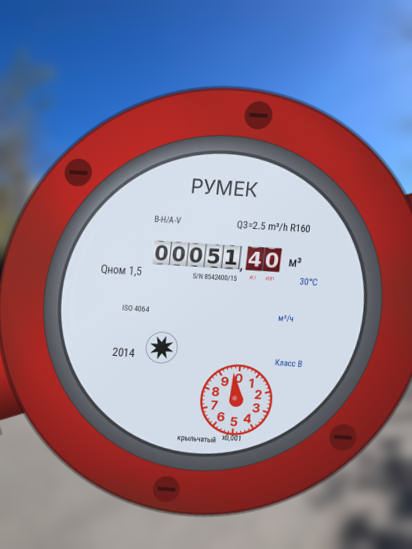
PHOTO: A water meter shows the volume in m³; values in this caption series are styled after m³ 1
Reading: m³ 51.399
